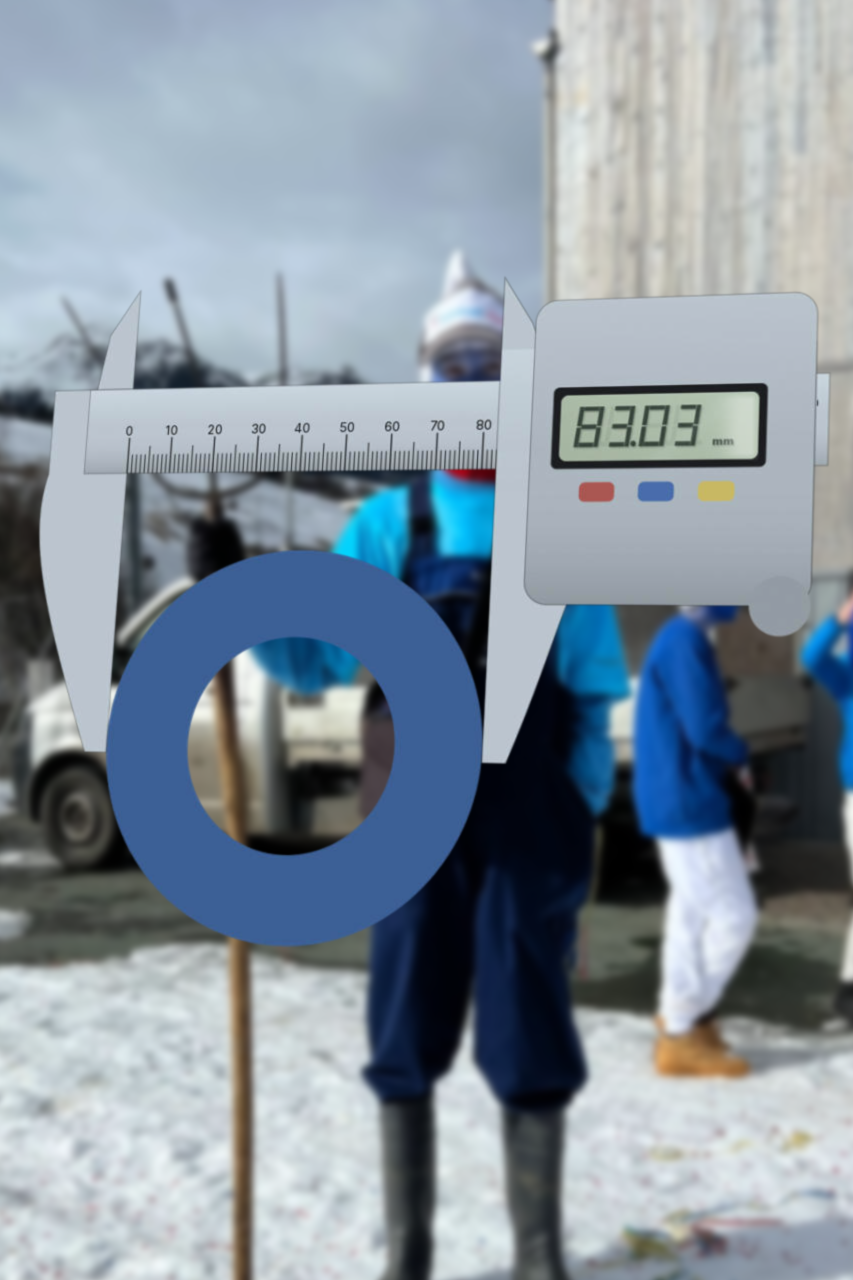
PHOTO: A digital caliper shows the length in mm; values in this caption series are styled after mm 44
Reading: mm 83.03
